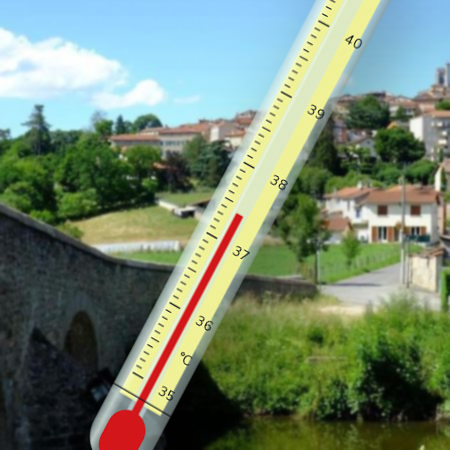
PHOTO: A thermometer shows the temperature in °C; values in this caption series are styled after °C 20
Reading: °C 37.4
